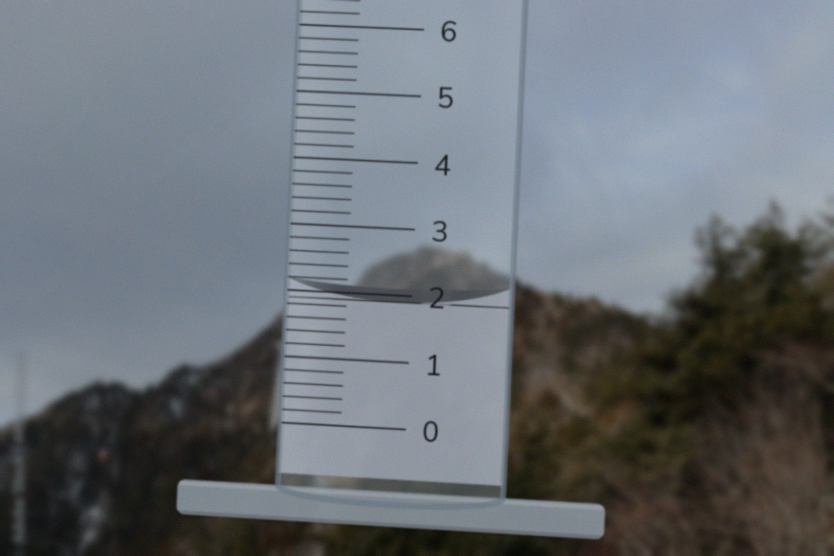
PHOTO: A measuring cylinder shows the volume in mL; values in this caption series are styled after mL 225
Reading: mL 1.9
